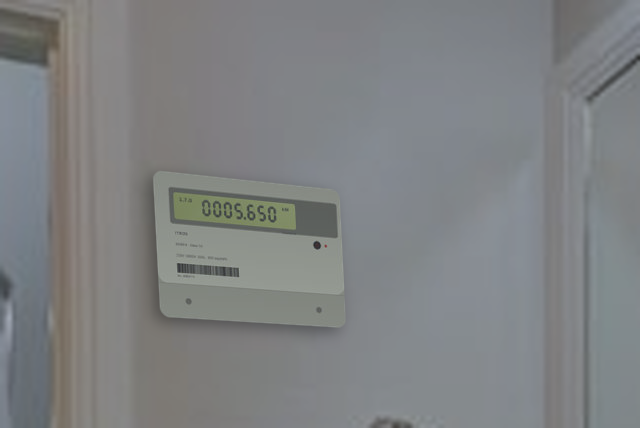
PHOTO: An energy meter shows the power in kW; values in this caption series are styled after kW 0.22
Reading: kW 5.650
